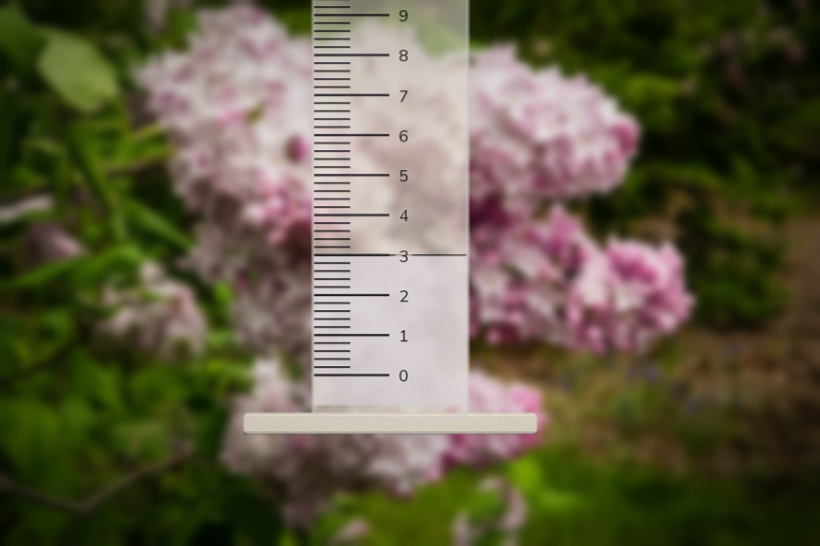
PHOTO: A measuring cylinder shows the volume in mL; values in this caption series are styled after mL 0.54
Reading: mL 3
